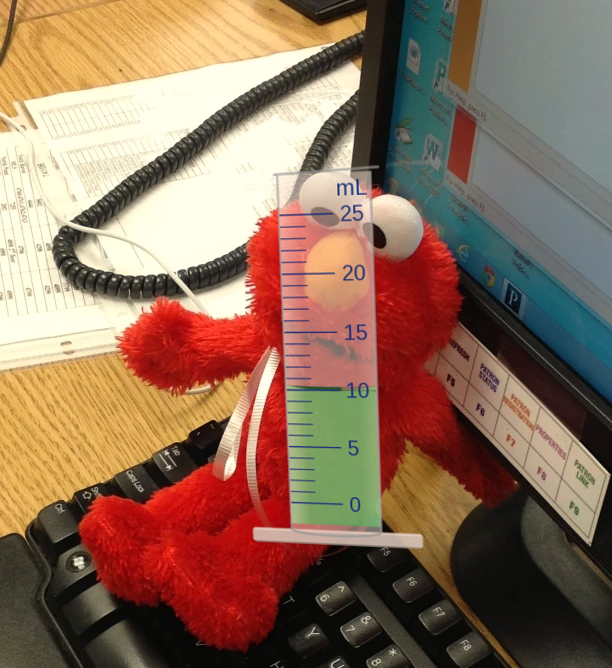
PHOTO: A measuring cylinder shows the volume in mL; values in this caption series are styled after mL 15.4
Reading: mL 10
